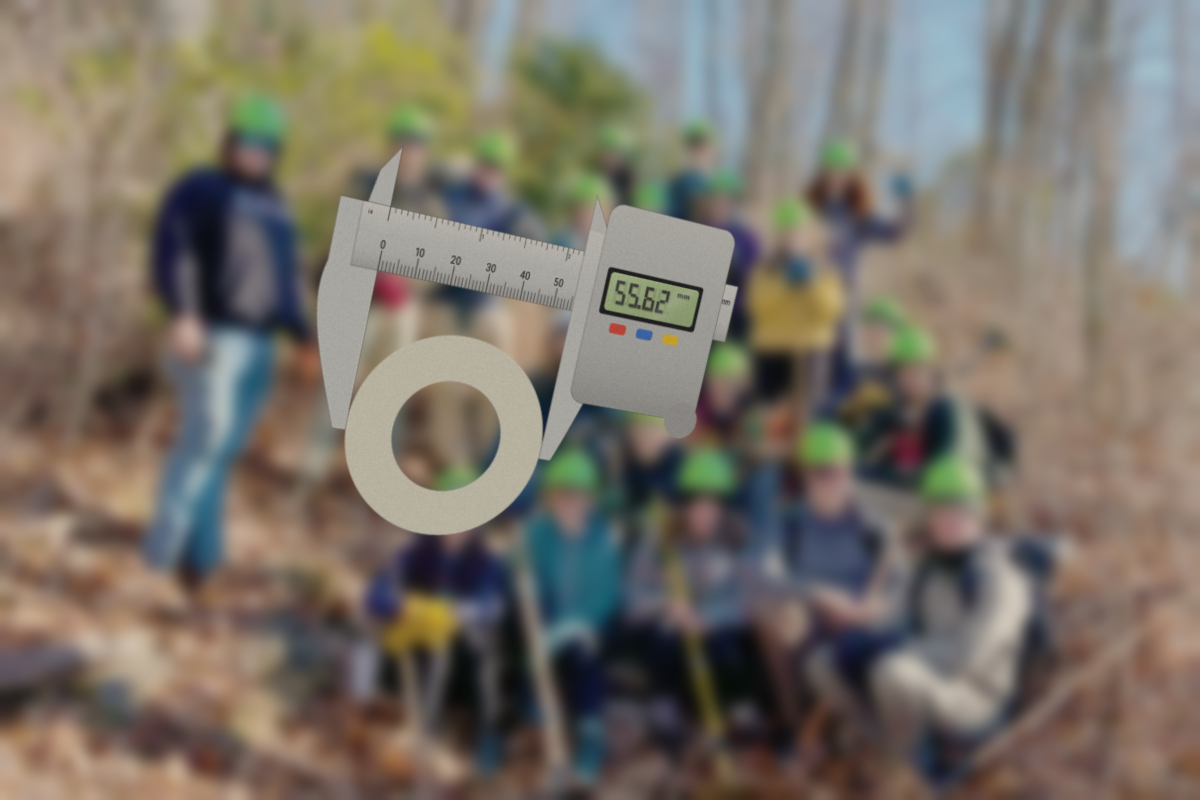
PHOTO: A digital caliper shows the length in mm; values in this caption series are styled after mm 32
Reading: mm 55.62
